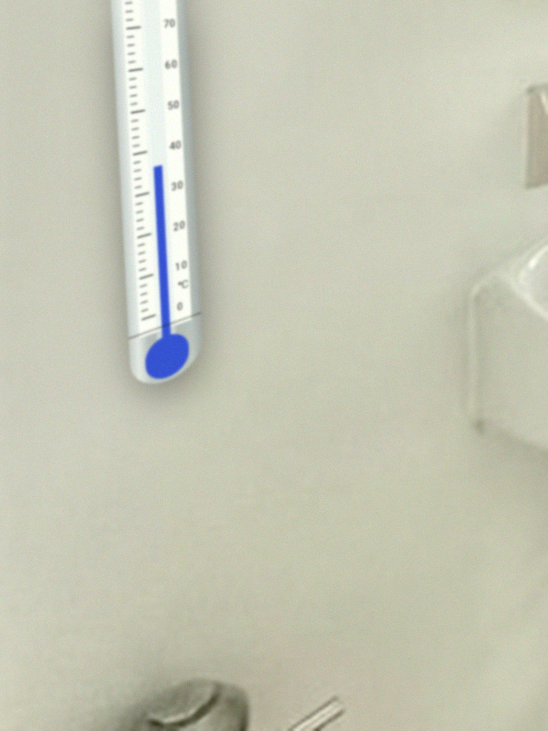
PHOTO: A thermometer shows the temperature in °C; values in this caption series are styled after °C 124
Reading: °C 36
